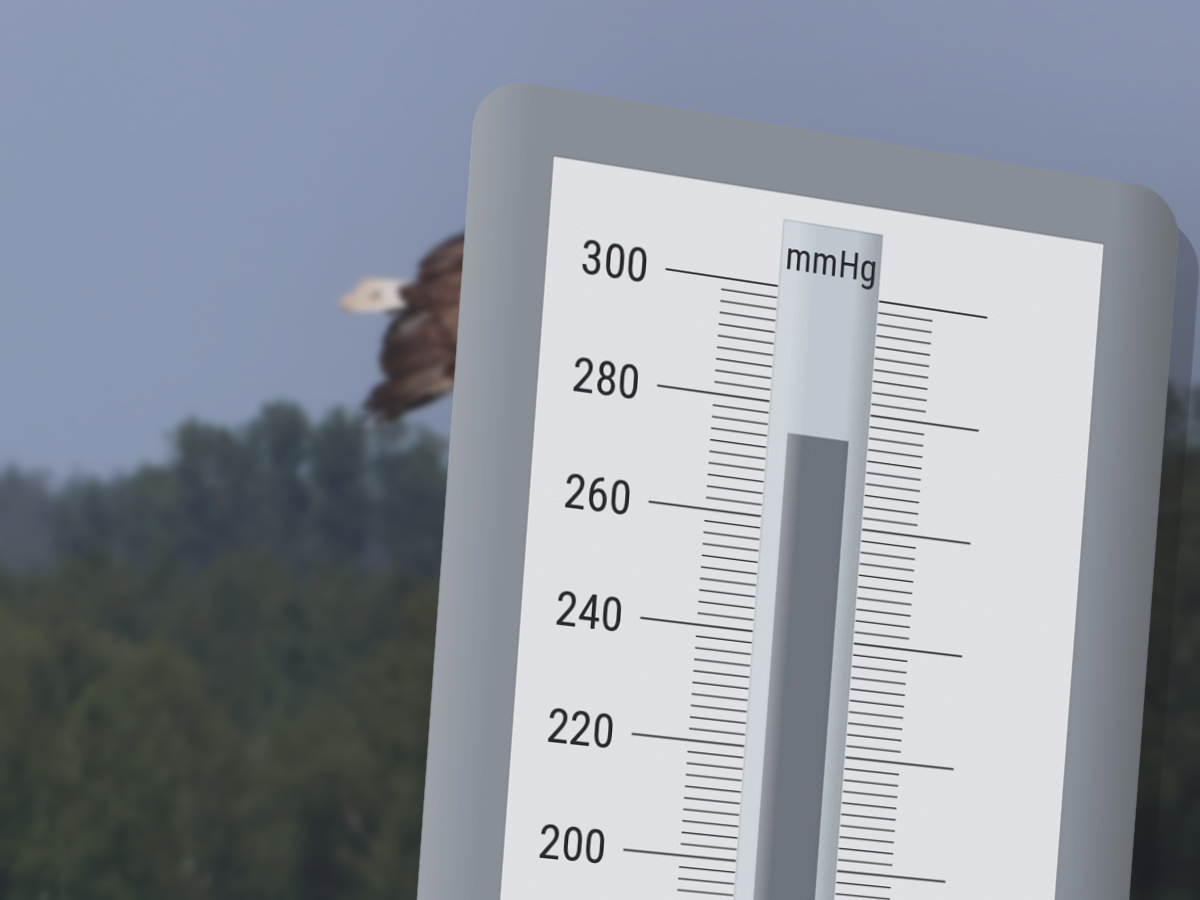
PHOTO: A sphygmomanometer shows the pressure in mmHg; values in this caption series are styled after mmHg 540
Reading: mmHg 275
